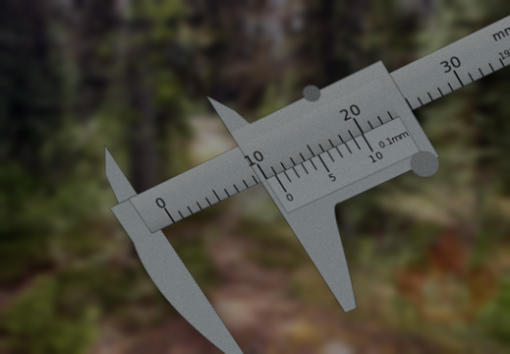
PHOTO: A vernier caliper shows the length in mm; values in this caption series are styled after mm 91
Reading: mm 10.9
